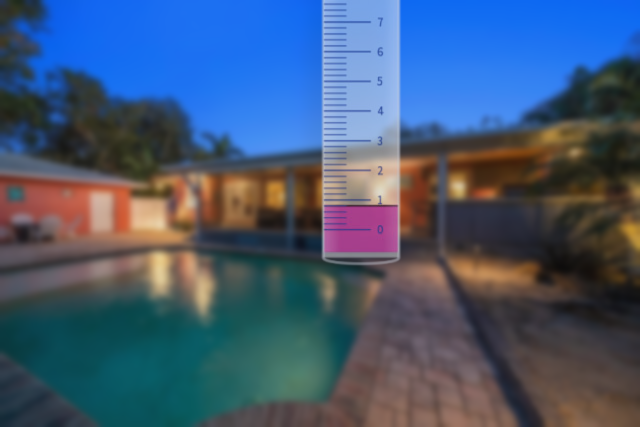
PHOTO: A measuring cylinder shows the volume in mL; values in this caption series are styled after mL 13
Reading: mL 0.8
